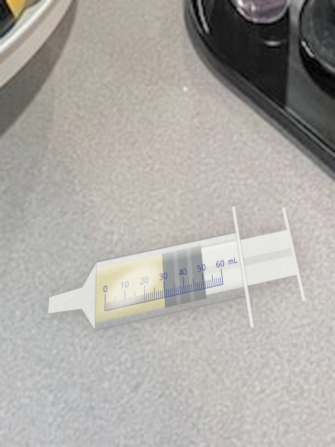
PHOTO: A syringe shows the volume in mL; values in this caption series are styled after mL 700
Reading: mL 30
